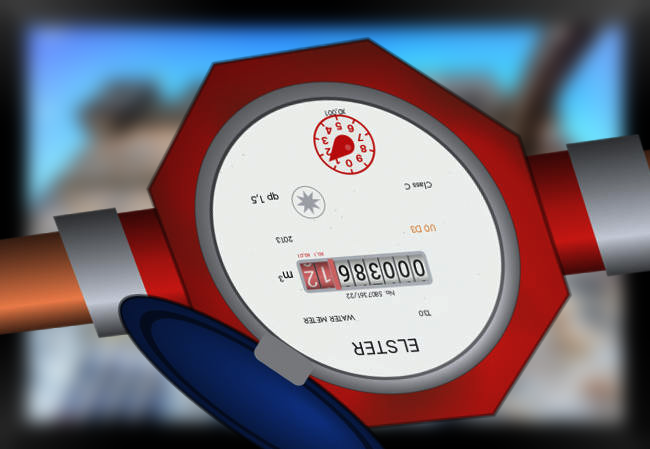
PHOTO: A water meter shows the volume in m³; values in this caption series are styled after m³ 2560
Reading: m³ 386.121
